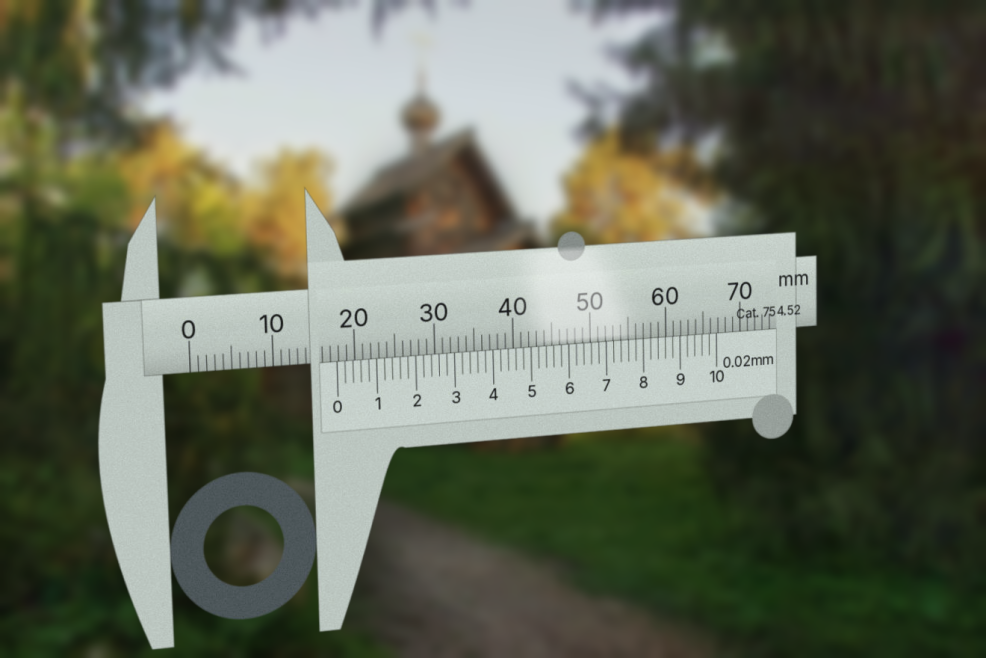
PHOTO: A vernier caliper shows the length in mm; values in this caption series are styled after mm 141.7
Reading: mm 17.8
